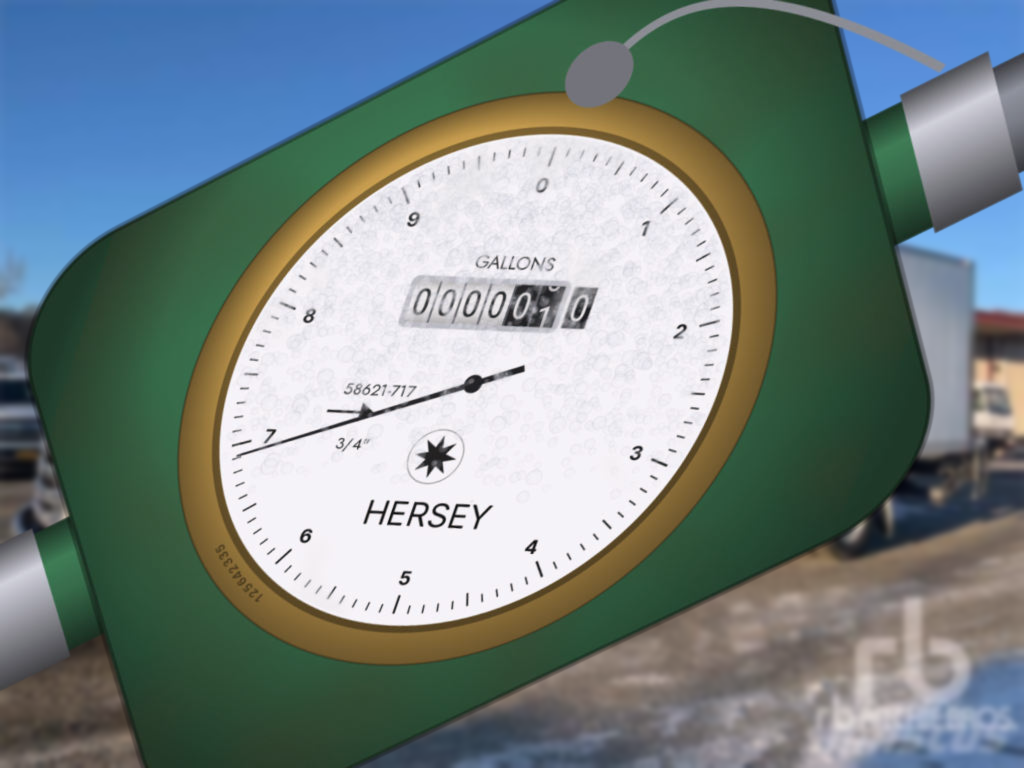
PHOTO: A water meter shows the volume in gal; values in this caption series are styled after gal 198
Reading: gal 6.9
